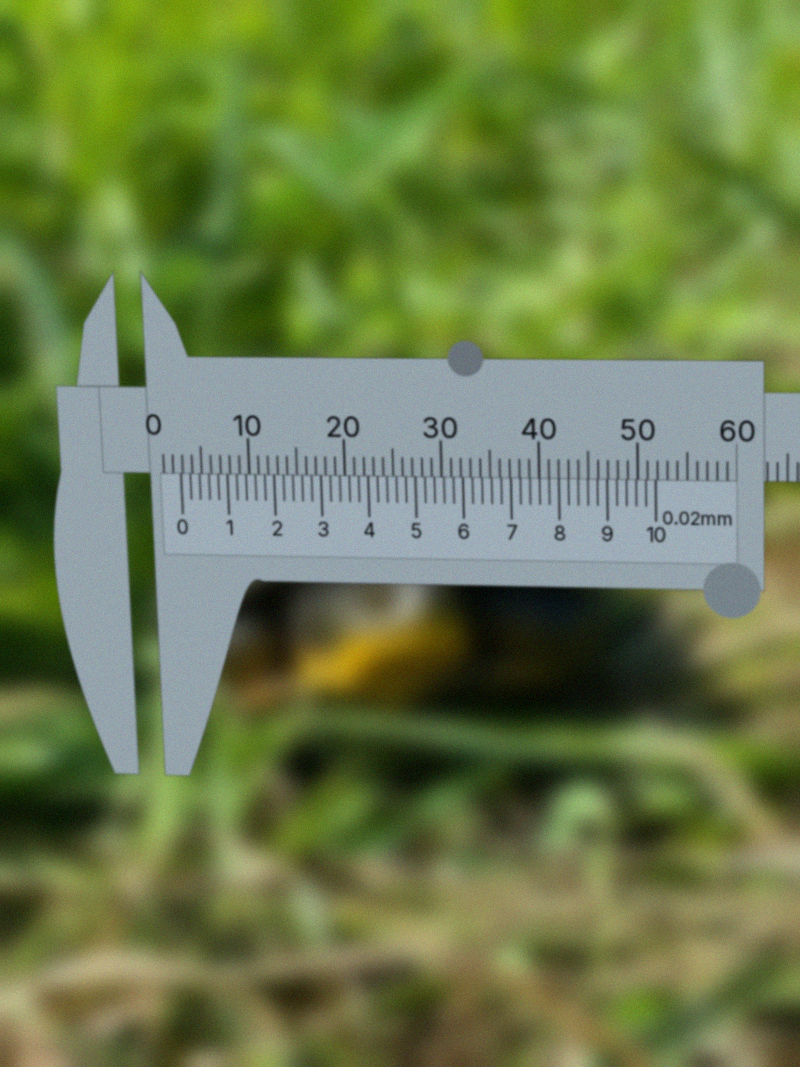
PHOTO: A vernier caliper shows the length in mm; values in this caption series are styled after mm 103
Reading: mm 2.8
